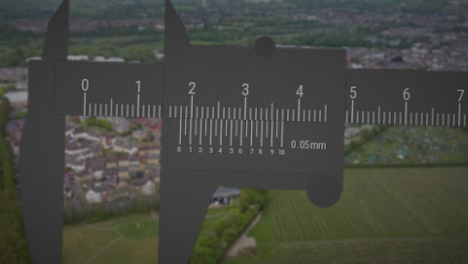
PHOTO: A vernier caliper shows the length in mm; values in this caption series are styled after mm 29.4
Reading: mm 18.0
